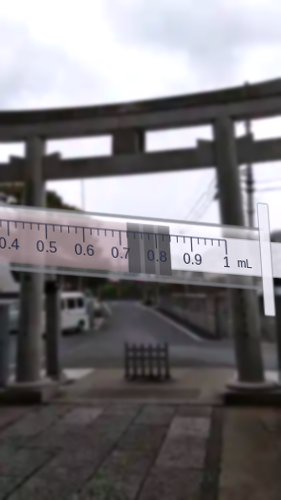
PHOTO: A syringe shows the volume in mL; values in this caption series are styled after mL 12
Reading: mL 0.72
